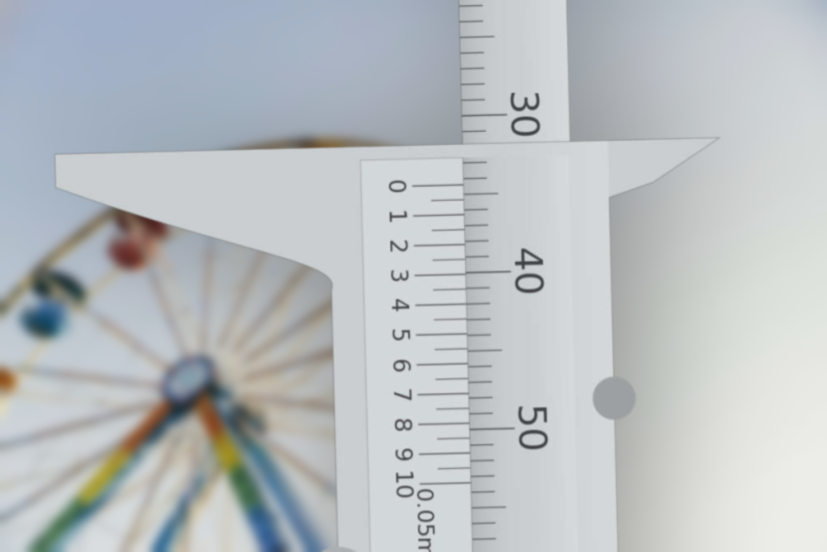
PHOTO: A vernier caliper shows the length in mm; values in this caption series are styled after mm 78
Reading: mm 34.4
